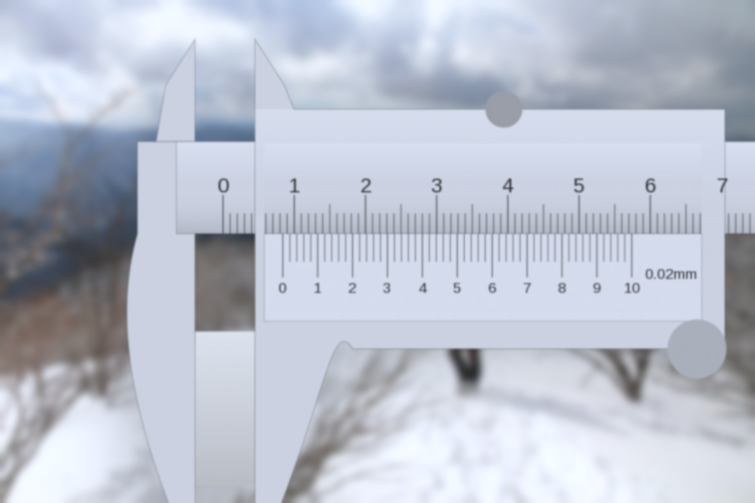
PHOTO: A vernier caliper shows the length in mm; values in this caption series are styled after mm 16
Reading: mm 8.4
